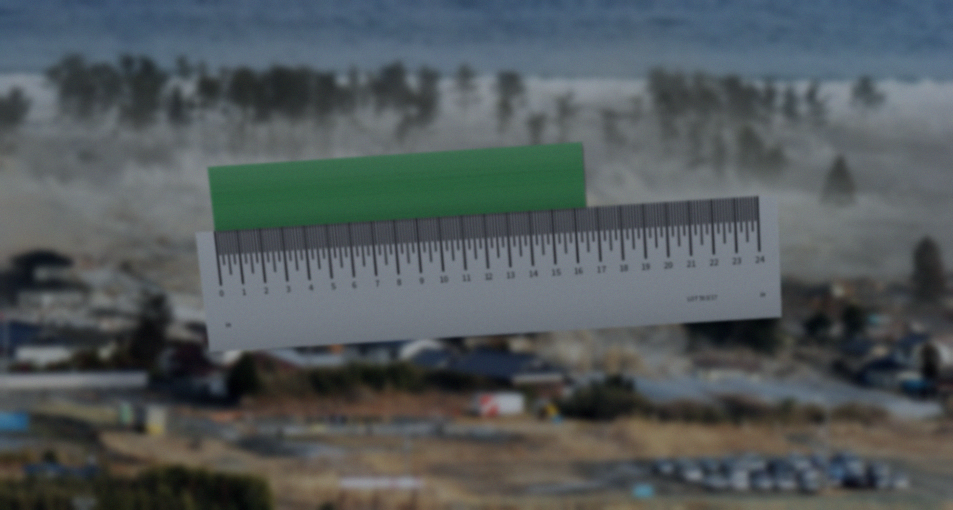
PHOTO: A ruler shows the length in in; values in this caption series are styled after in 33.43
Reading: in 16.5
